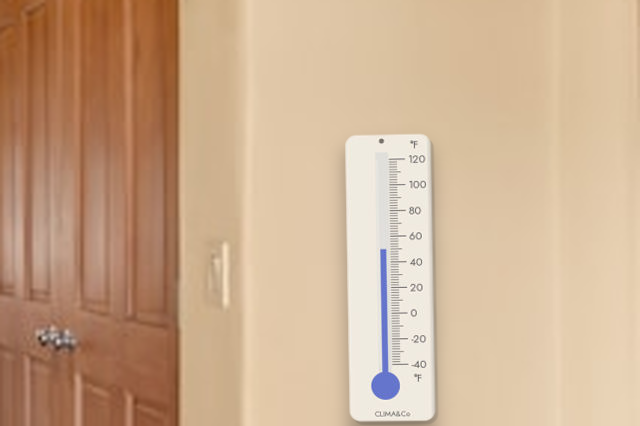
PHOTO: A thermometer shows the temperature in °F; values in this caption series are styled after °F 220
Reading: °F 50
